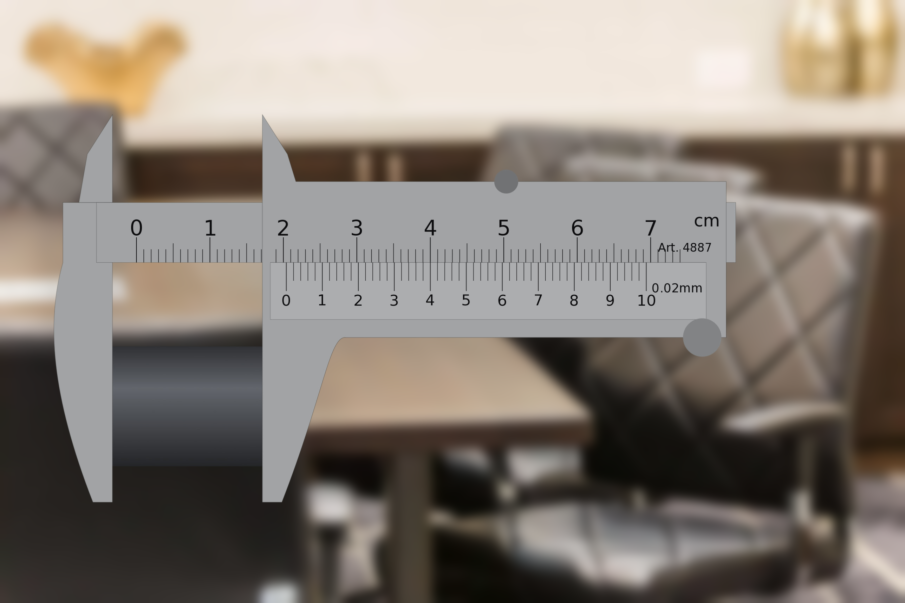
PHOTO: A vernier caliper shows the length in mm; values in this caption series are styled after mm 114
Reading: mm 20.4
